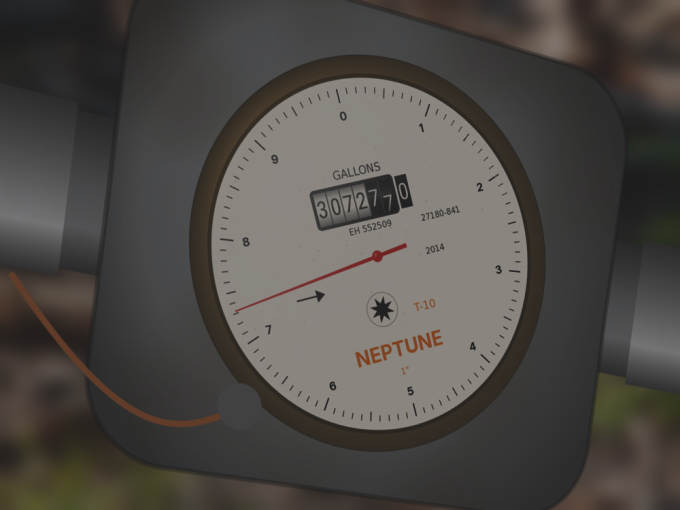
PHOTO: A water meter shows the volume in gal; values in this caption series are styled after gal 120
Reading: gal 3072767.3
